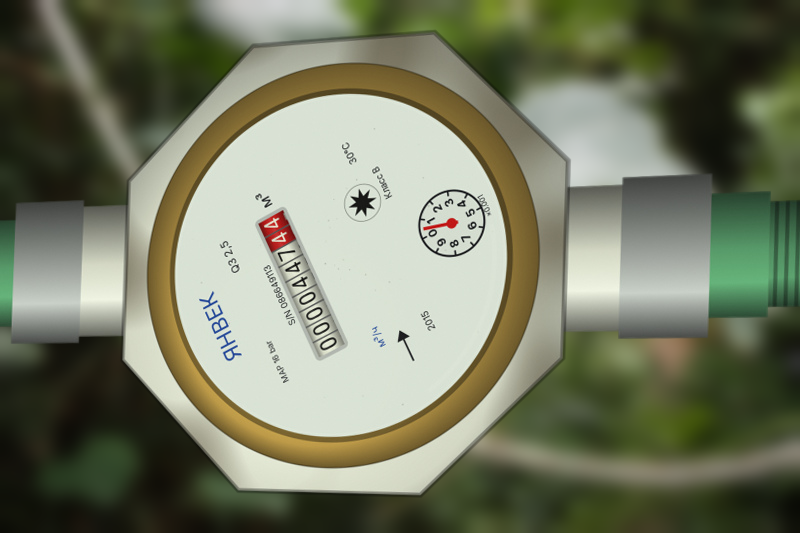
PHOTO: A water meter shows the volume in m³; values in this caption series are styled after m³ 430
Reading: m³ 447.440
